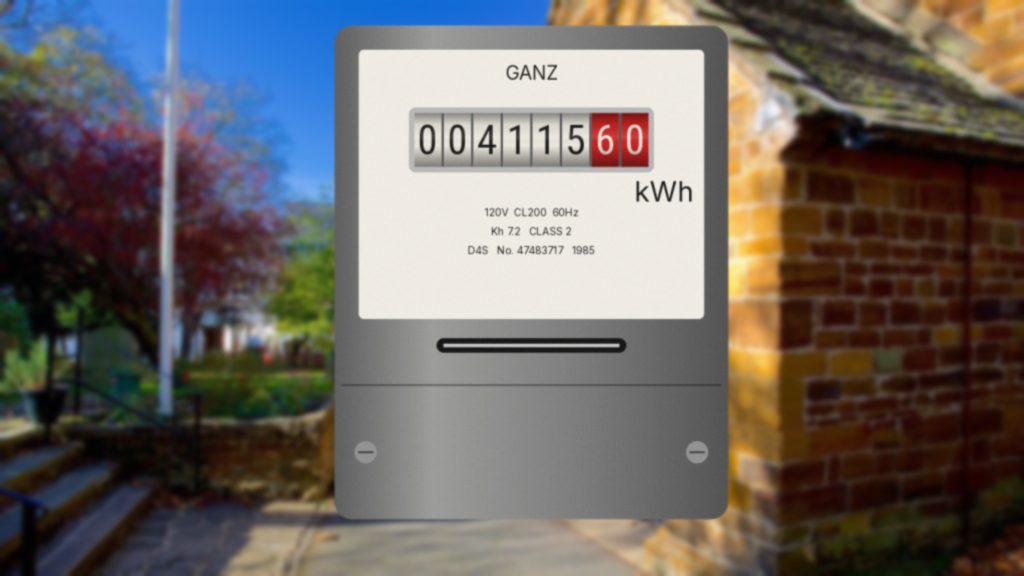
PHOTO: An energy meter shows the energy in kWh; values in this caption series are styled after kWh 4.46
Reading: kWh 4115.60
